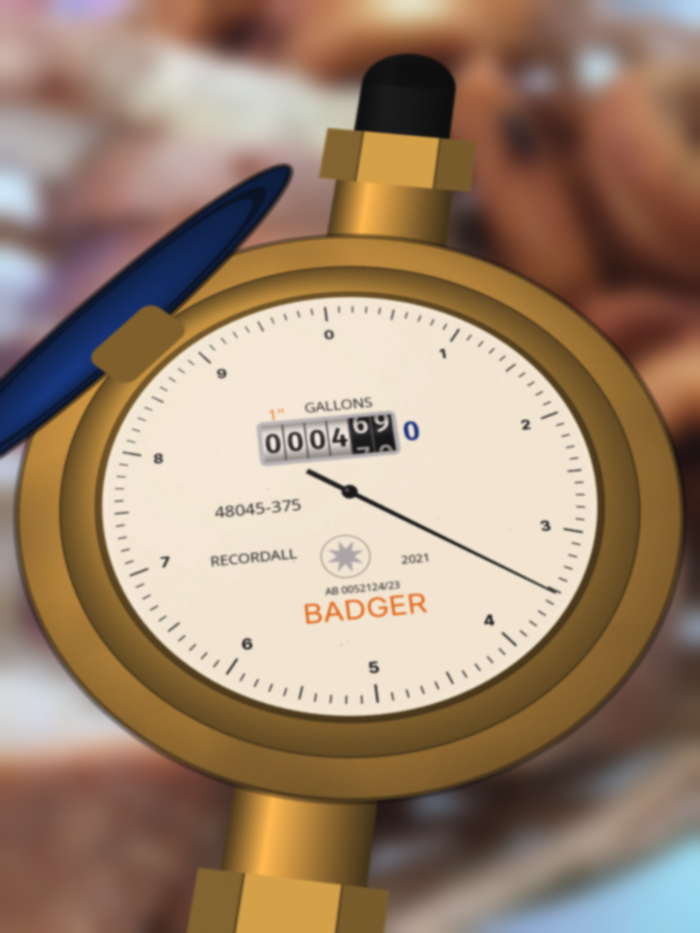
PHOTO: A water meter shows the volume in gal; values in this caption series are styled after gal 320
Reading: gal 4693.5
